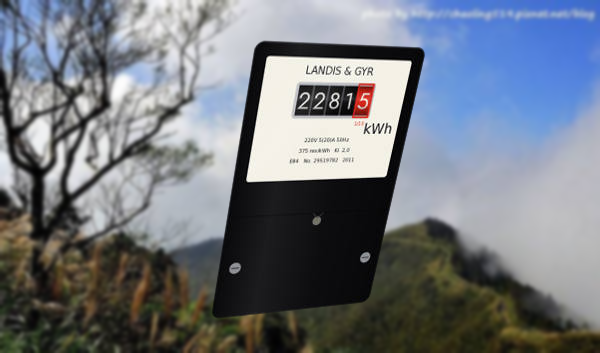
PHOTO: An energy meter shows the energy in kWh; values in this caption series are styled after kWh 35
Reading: kWh 2281.5
